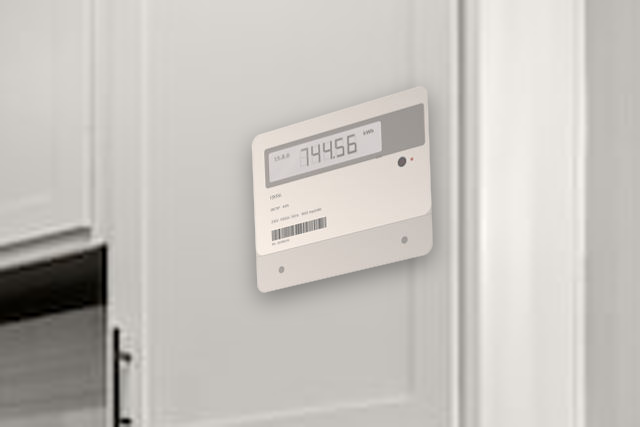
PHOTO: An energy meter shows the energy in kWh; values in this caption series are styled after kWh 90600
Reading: kWh 744.56
